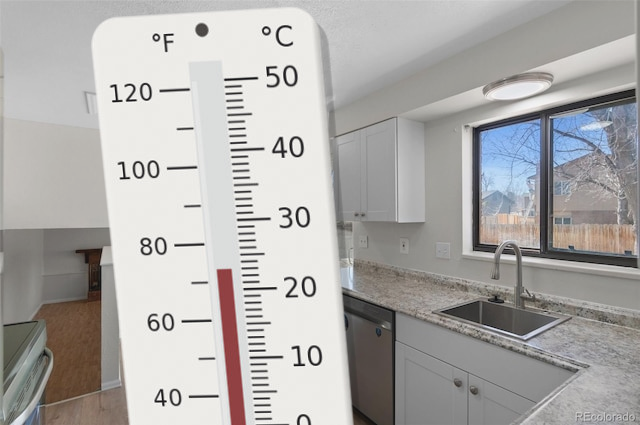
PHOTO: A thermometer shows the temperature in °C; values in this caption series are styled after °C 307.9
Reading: °C 23
